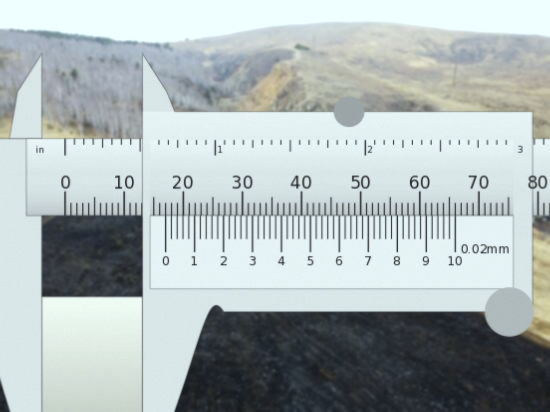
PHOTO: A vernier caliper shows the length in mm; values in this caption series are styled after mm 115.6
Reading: mm 17.0
